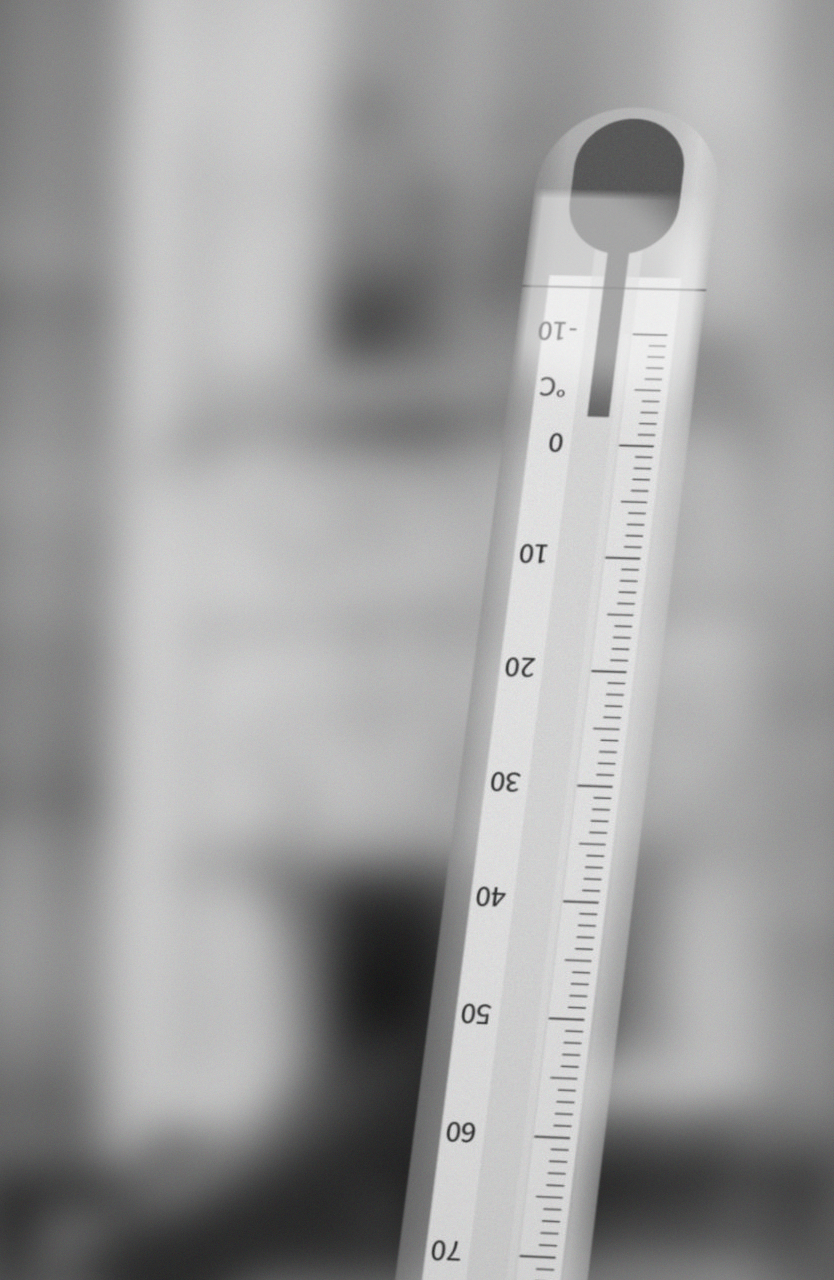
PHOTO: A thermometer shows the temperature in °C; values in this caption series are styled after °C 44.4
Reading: °C -2.5
